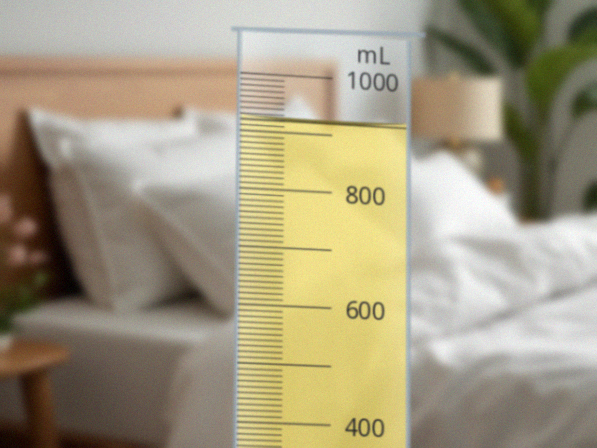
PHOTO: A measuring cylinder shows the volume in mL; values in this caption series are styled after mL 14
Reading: mL 920
